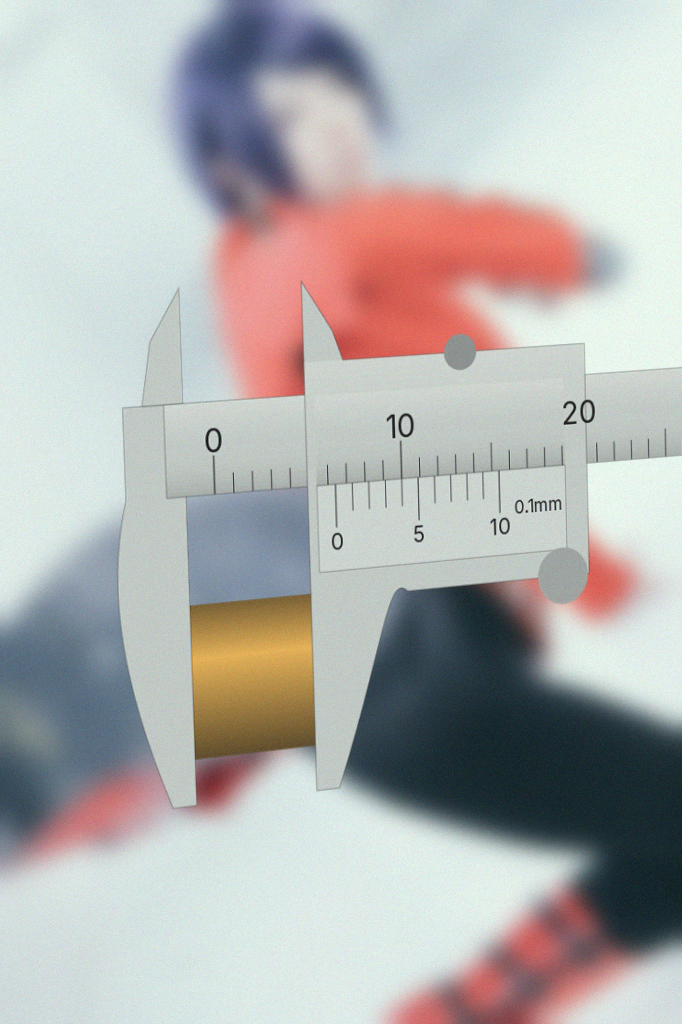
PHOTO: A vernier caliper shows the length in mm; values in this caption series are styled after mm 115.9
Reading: mm 6.4
